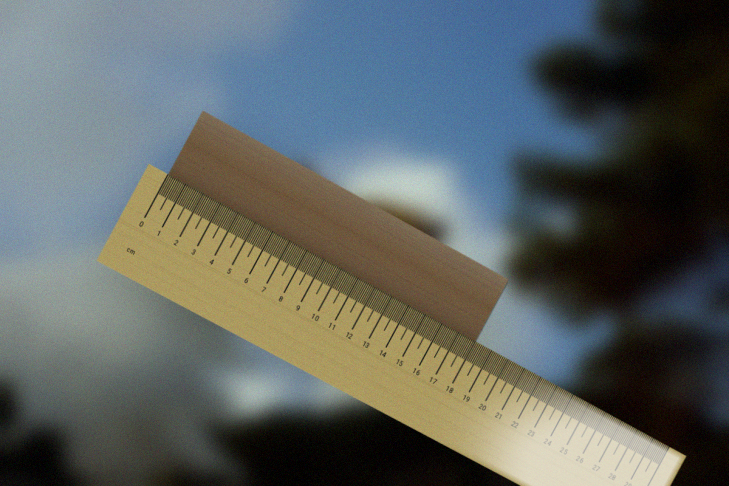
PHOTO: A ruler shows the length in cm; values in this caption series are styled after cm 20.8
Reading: cm 18
